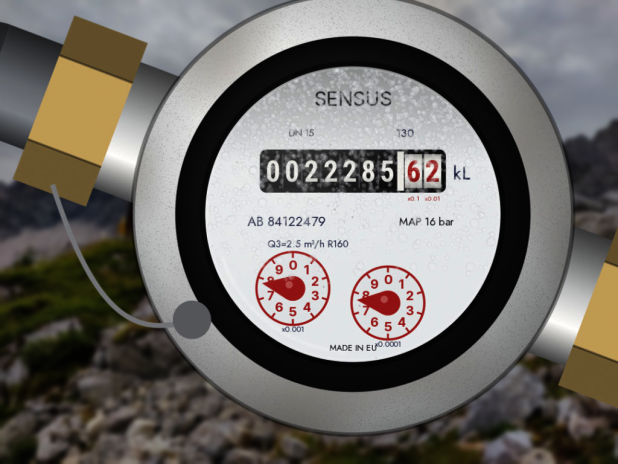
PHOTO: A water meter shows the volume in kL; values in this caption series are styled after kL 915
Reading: kL 22285.6277
